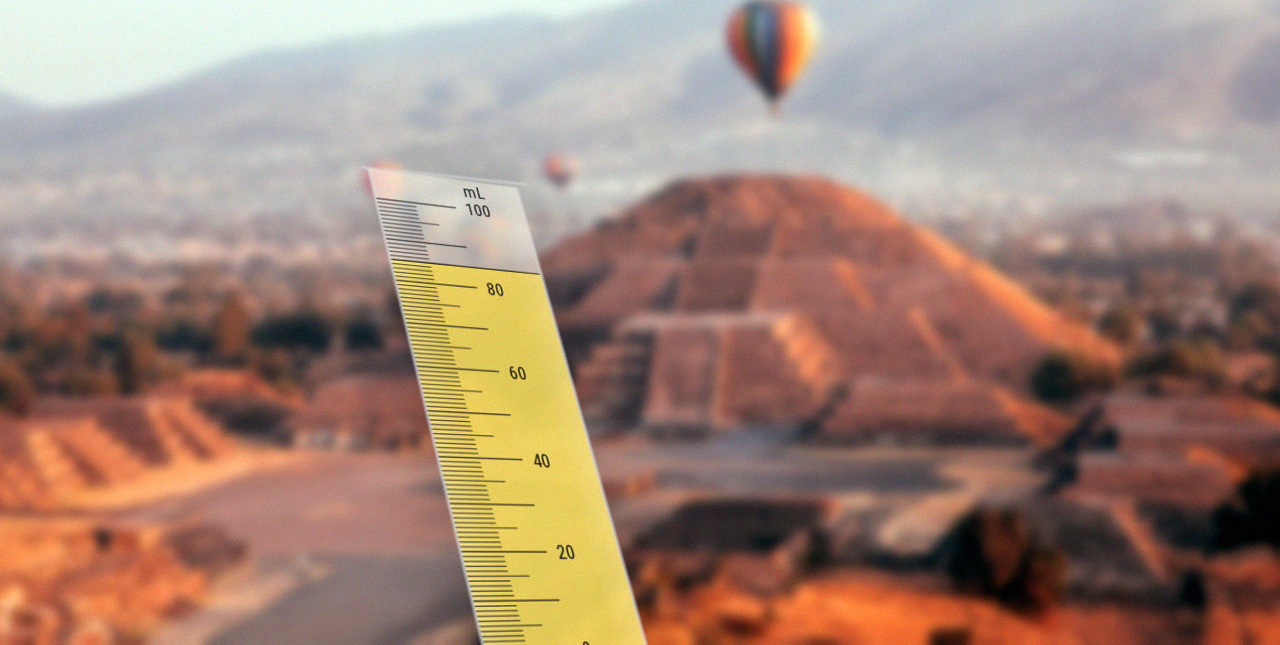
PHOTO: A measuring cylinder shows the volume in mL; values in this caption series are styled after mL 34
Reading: mL 85
